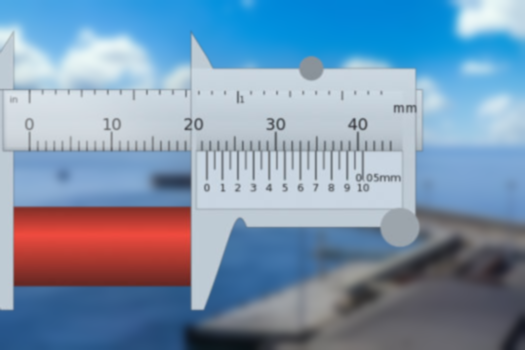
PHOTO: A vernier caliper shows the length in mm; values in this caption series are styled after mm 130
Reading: mm 21.6
